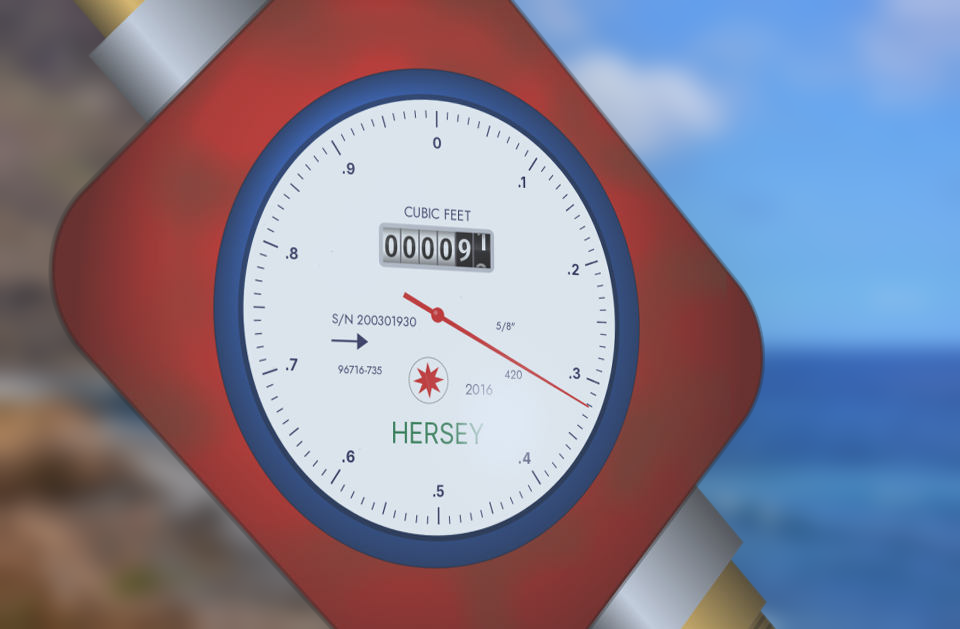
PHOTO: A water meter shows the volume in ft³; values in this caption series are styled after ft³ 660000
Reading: ft³ 91.32
